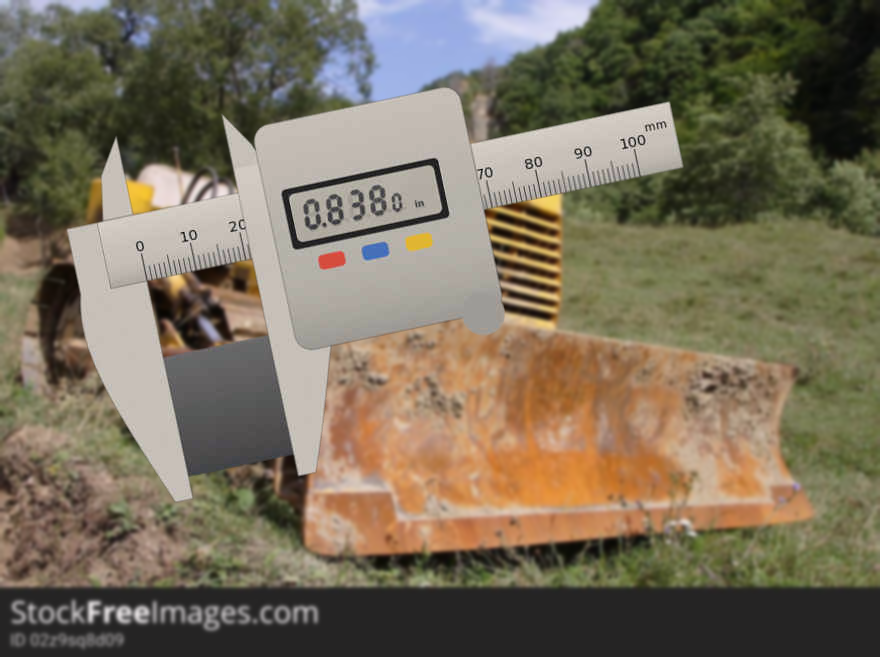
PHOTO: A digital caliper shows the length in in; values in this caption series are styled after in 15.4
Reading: in 0.8380
